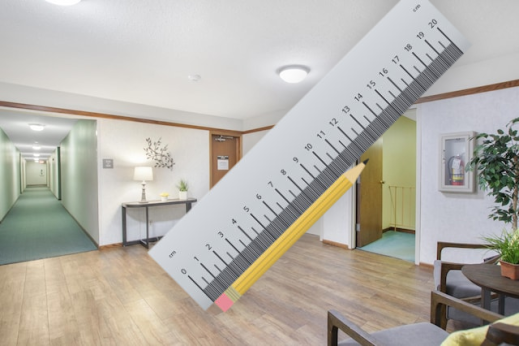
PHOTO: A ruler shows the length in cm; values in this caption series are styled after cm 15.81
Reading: cm 12
